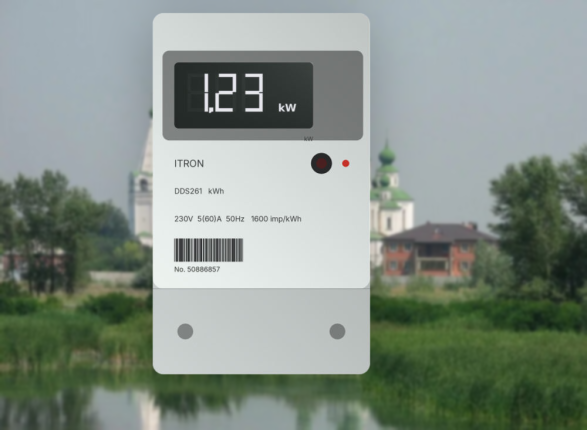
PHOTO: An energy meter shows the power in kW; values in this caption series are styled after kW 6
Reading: kW 1.23
